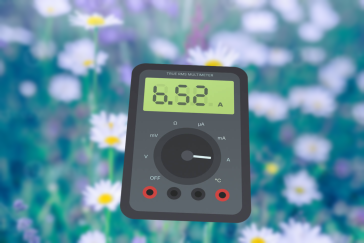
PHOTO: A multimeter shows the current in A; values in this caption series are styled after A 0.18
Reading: A 6.52
